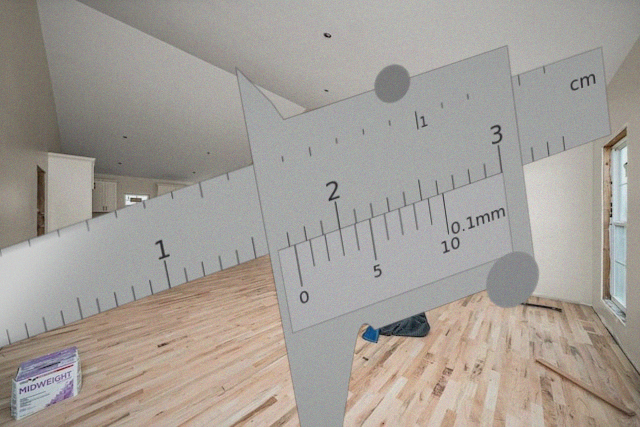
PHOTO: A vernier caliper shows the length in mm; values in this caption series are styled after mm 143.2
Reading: mm 17.3
